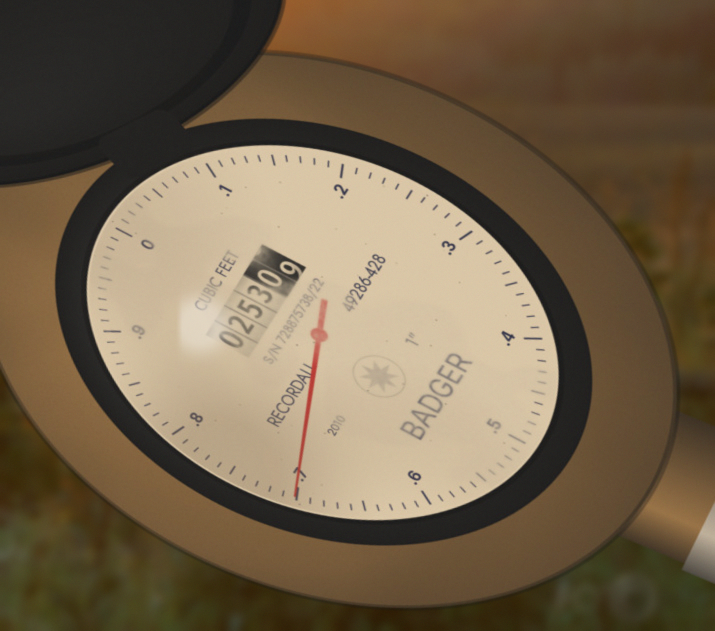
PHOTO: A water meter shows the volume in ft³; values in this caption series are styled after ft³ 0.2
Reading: ft³ 25308.70
